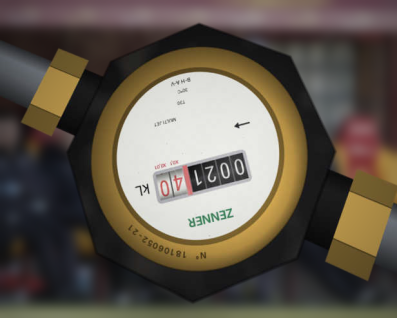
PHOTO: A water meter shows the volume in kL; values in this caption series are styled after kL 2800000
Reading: kL 21.40
